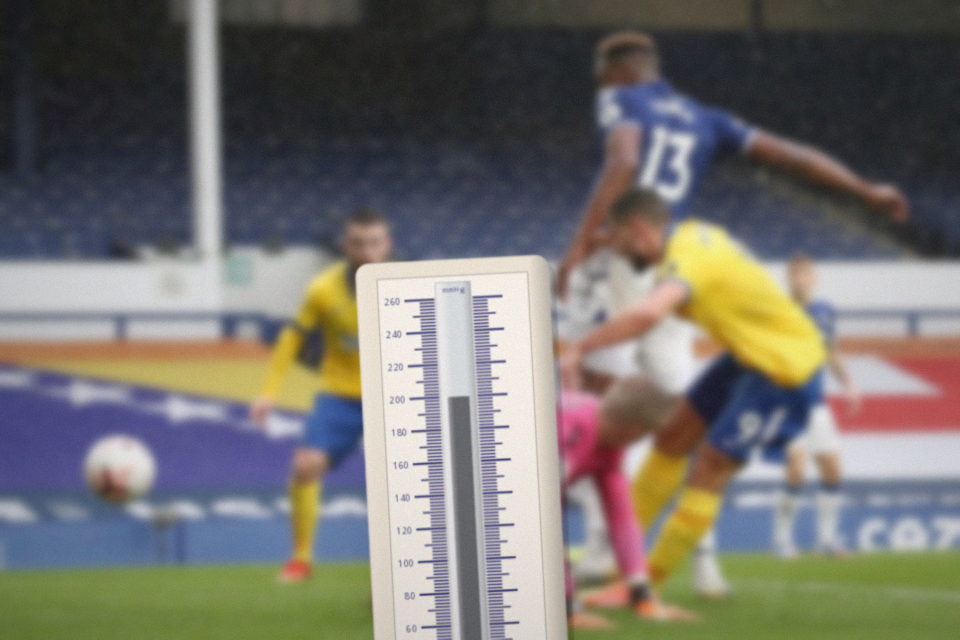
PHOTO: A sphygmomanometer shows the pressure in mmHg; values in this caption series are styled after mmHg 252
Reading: mmHg 200
